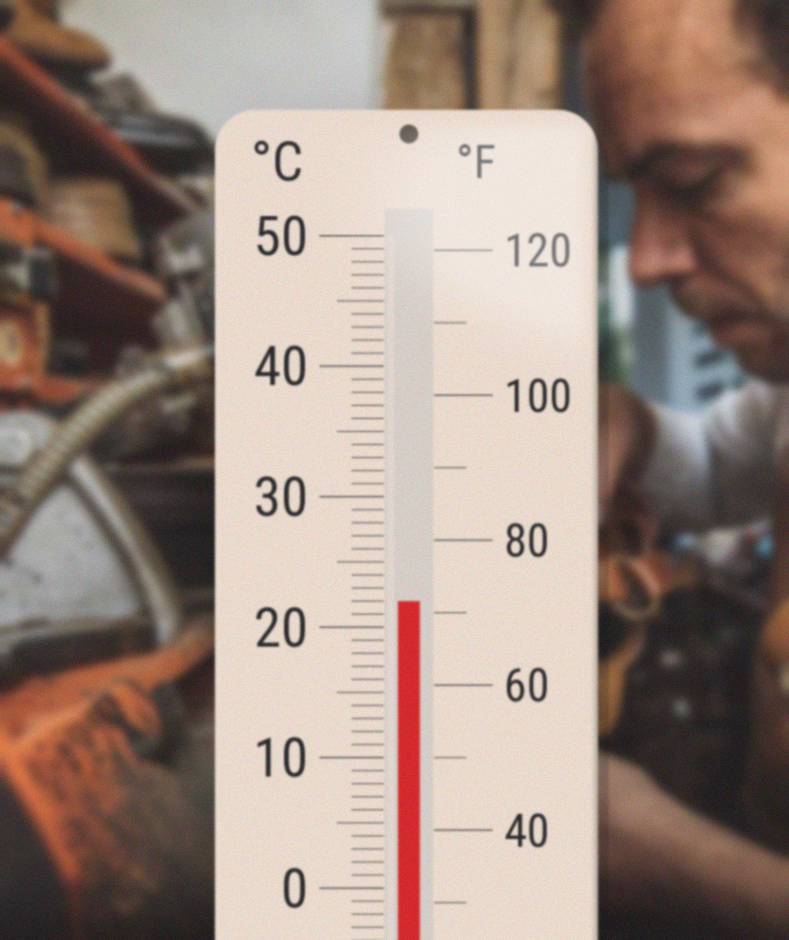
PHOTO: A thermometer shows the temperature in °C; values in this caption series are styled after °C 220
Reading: °C 22
